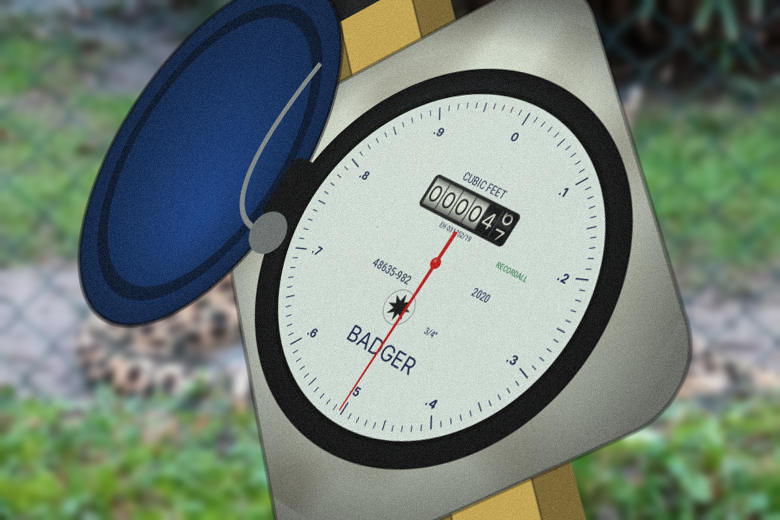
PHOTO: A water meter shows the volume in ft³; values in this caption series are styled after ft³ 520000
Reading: ft³ 46.50
